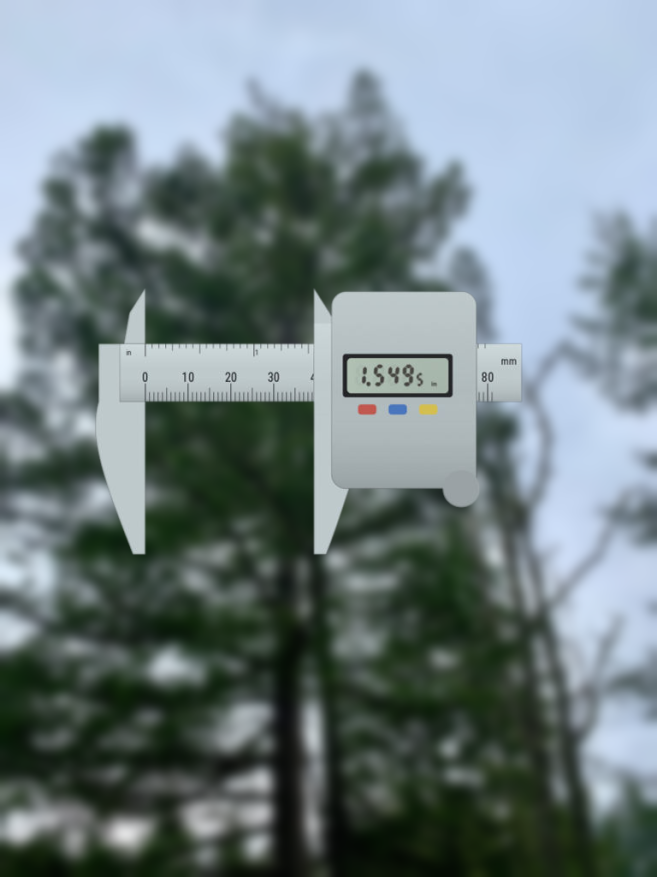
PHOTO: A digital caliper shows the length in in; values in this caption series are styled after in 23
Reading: in 1.5495
